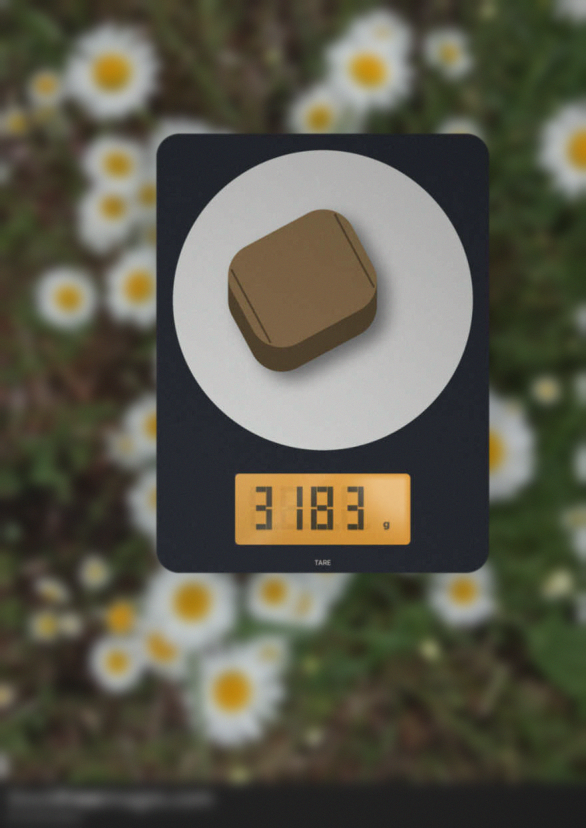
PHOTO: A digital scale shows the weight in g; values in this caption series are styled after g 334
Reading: g 3183
